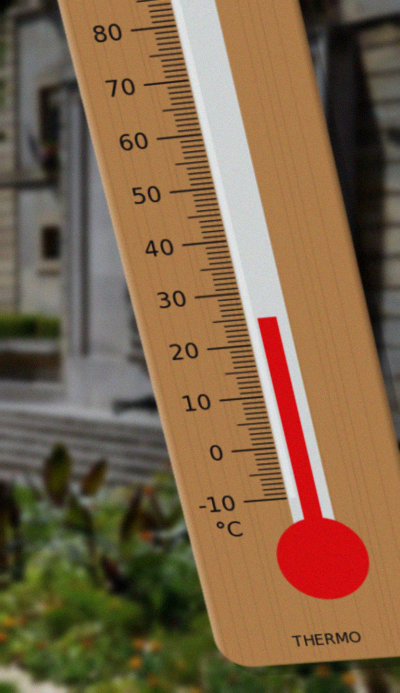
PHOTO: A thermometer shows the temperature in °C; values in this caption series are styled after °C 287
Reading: °C 25
